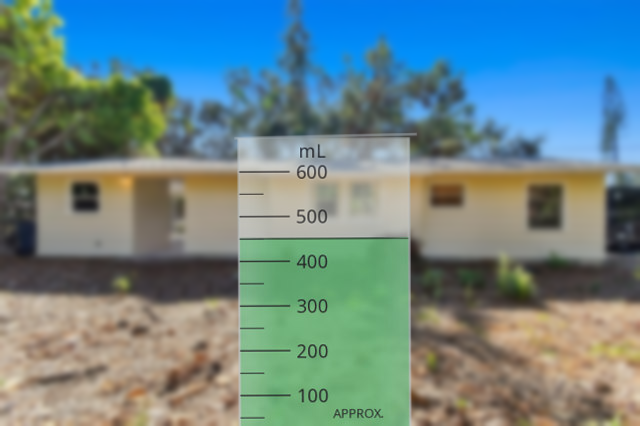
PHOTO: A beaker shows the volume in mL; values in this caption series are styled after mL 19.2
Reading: mL 450
